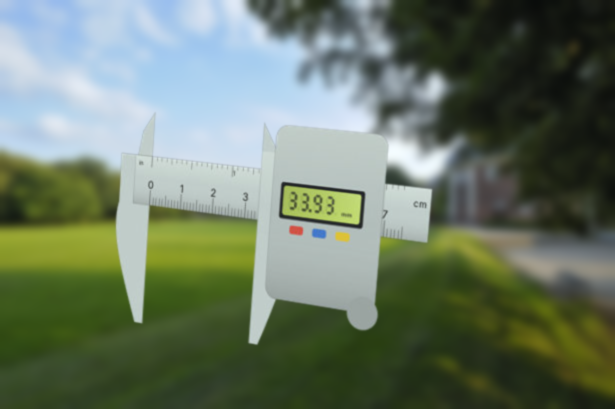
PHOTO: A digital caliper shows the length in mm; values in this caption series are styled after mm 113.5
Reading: mm 33.93
